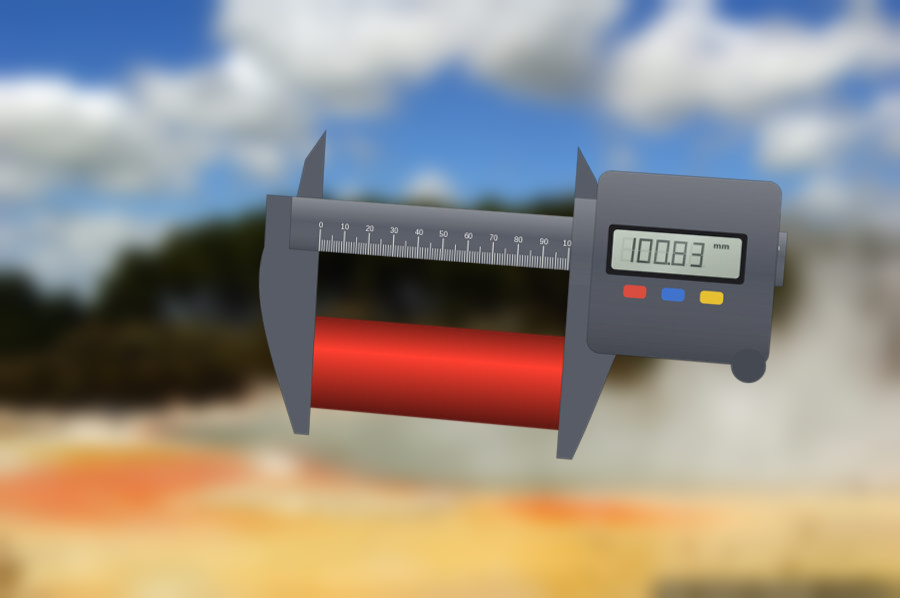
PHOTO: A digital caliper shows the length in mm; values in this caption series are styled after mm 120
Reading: mm 100.83
